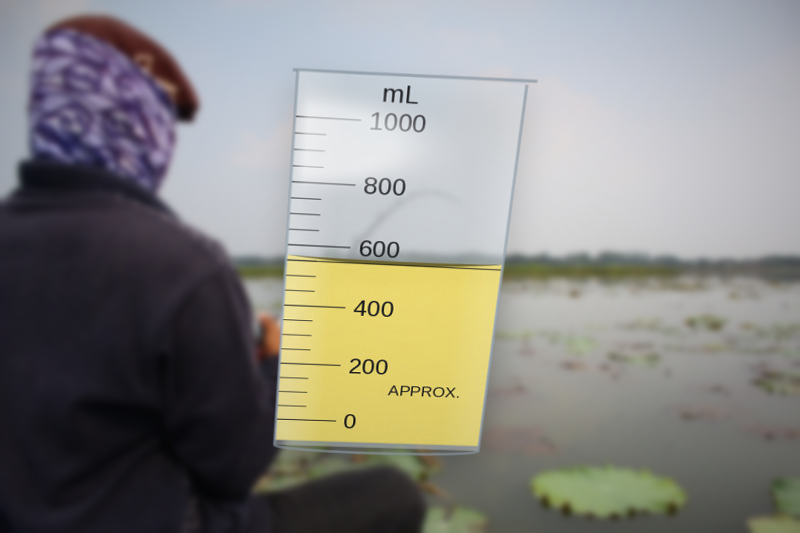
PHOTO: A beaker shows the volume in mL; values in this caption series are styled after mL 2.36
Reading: mL 550
